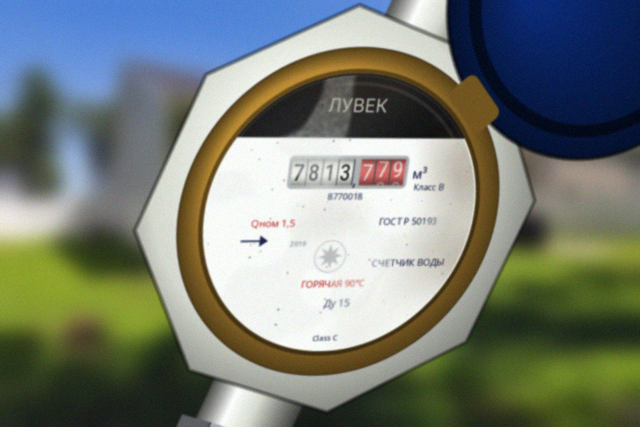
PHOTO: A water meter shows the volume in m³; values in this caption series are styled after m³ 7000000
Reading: m³ 7813.779
